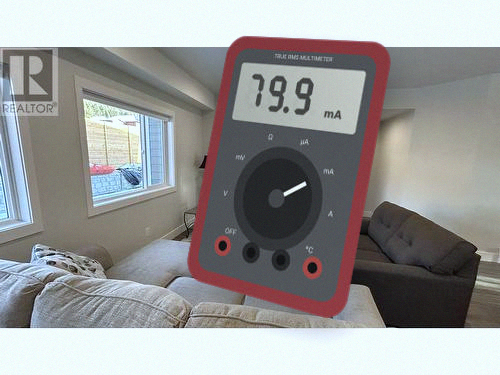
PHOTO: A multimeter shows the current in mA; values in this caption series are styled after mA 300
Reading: mA 79.9
